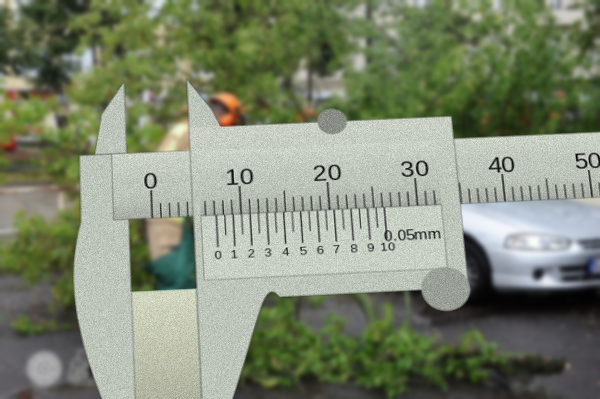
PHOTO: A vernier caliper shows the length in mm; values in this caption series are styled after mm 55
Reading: mm 7.2
